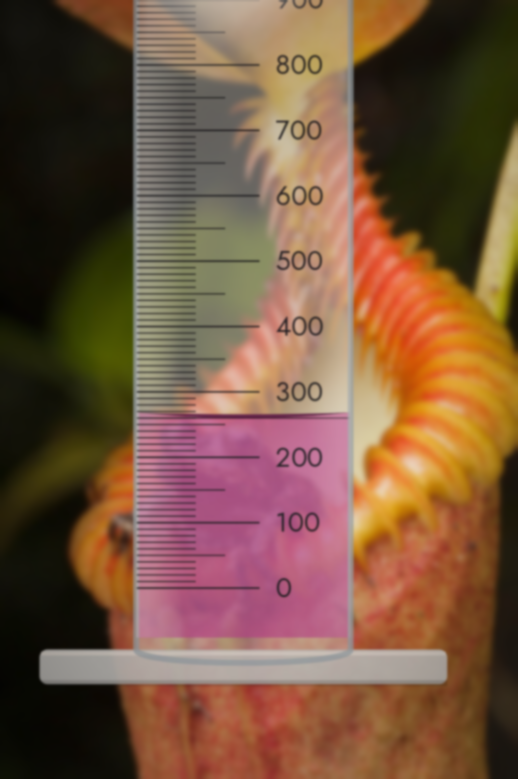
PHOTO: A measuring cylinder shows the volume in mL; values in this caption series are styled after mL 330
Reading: mL 260
